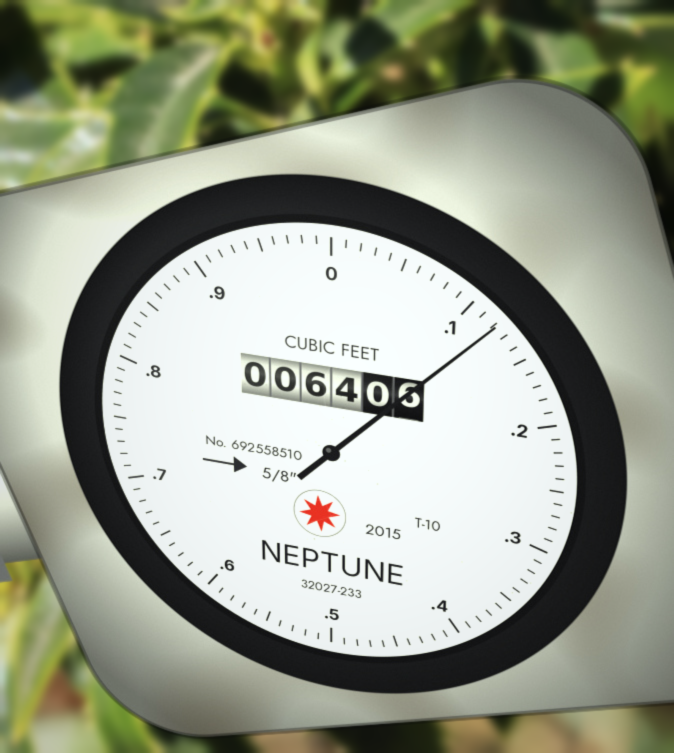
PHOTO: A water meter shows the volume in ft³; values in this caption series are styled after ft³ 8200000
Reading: ft³ 6406.12
